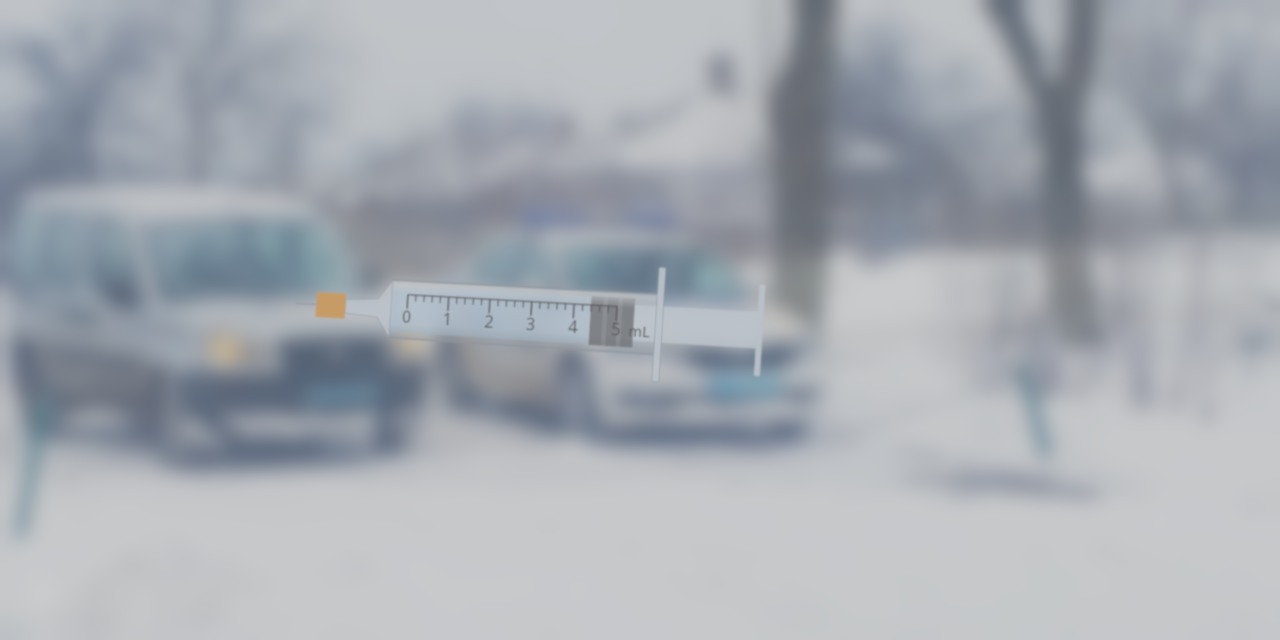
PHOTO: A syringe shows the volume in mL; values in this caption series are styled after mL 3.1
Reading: mL 4.4
